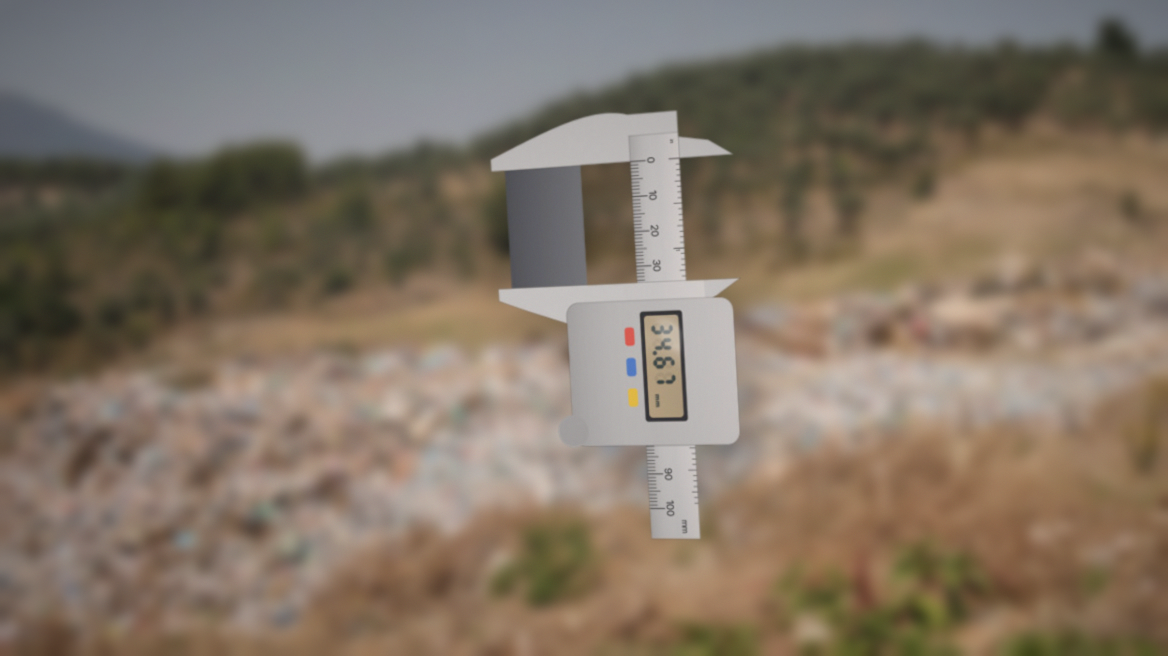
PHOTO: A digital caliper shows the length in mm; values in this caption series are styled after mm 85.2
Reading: mm 34.67
